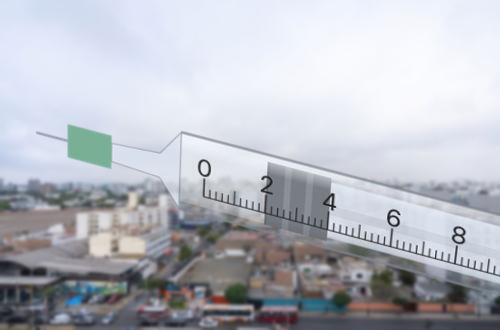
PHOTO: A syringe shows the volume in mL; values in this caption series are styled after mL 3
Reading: mL 2
